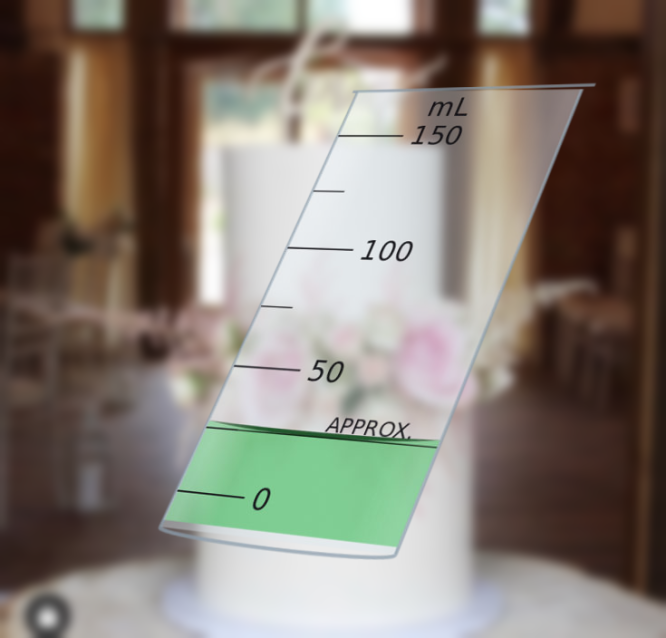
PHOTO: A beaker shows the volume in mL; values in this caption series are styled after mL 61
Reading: mL 25
